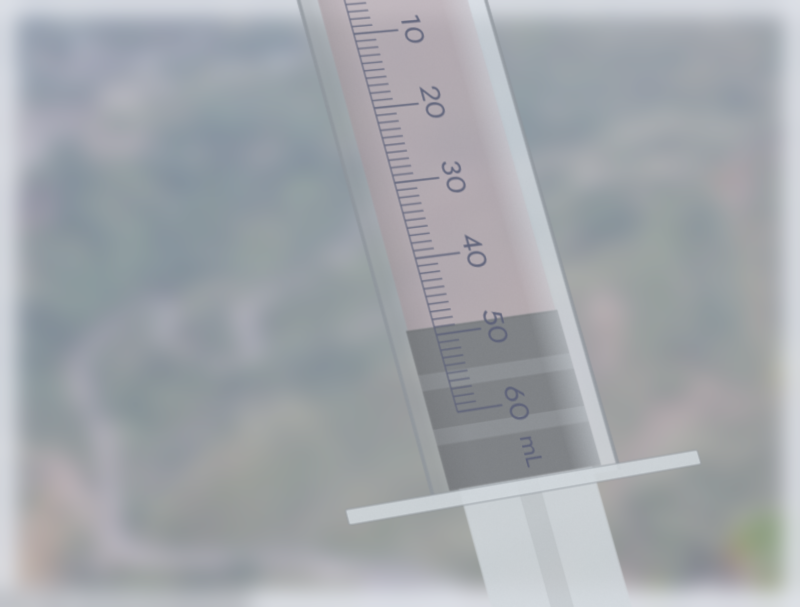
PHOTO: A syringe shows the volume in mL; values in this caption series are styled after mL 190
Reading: mL 49
